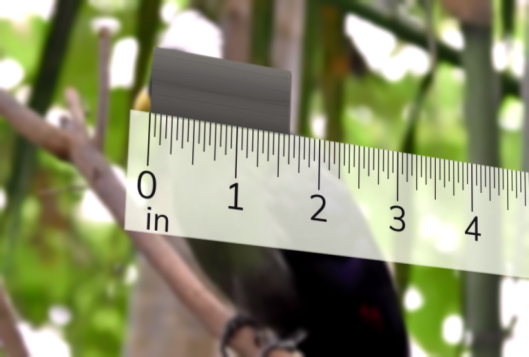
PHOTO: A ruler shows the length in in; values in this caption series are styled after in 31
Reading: in 1.625
